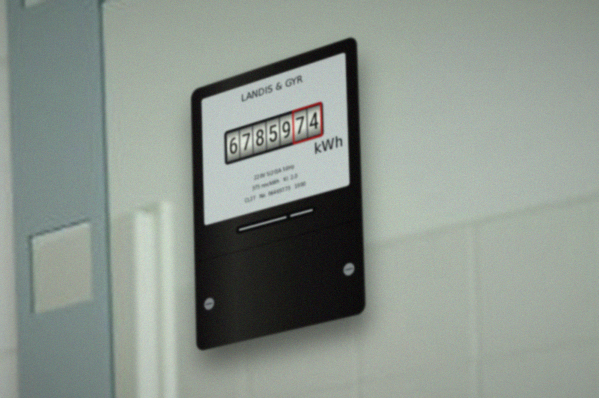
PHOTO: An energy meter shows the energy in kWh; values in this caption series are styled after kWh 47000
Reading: kWh 67859.74
